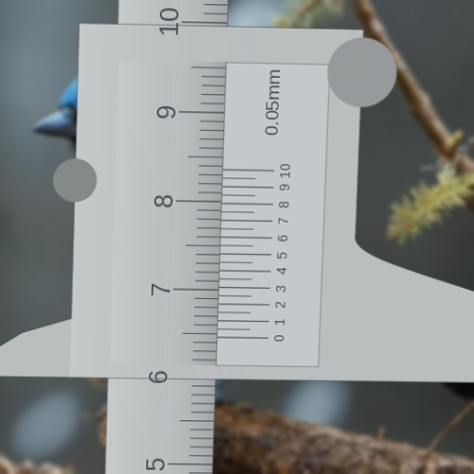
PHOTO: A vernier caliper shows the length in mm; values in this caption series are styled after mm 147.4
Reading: mm 64.6
